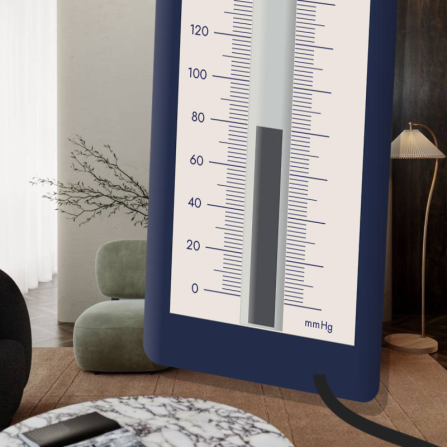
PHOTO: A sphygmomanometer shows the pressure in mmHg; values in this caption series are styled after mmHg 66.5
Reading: mmHg 80
